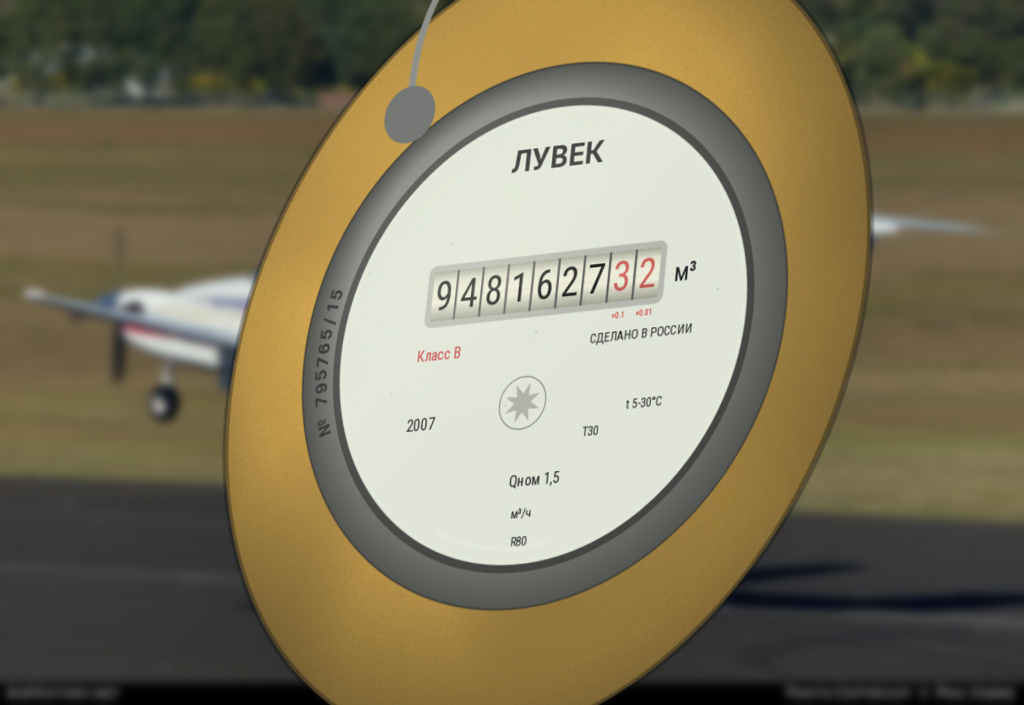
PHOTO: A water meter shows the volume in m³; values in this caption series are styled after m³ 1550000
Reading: m³ 9481627.32
